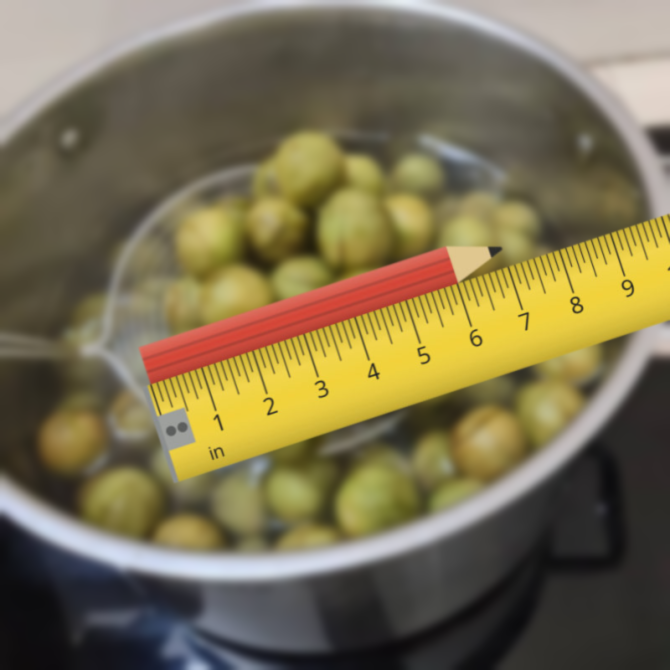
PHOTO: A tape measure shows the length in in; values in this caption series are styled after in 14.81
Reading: in 7
